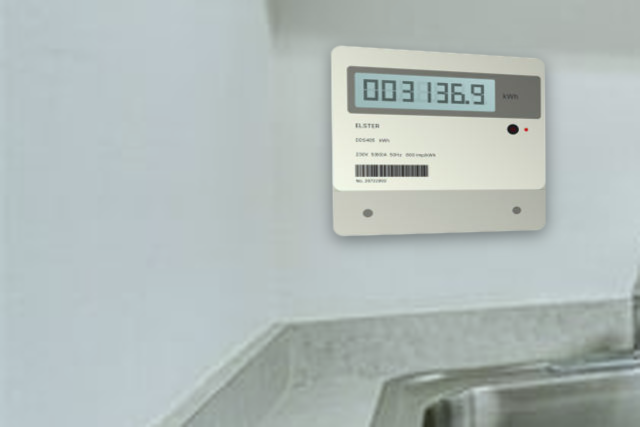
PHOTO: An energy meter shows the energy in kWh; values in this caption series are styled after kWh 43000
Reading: kWh 3136.9
